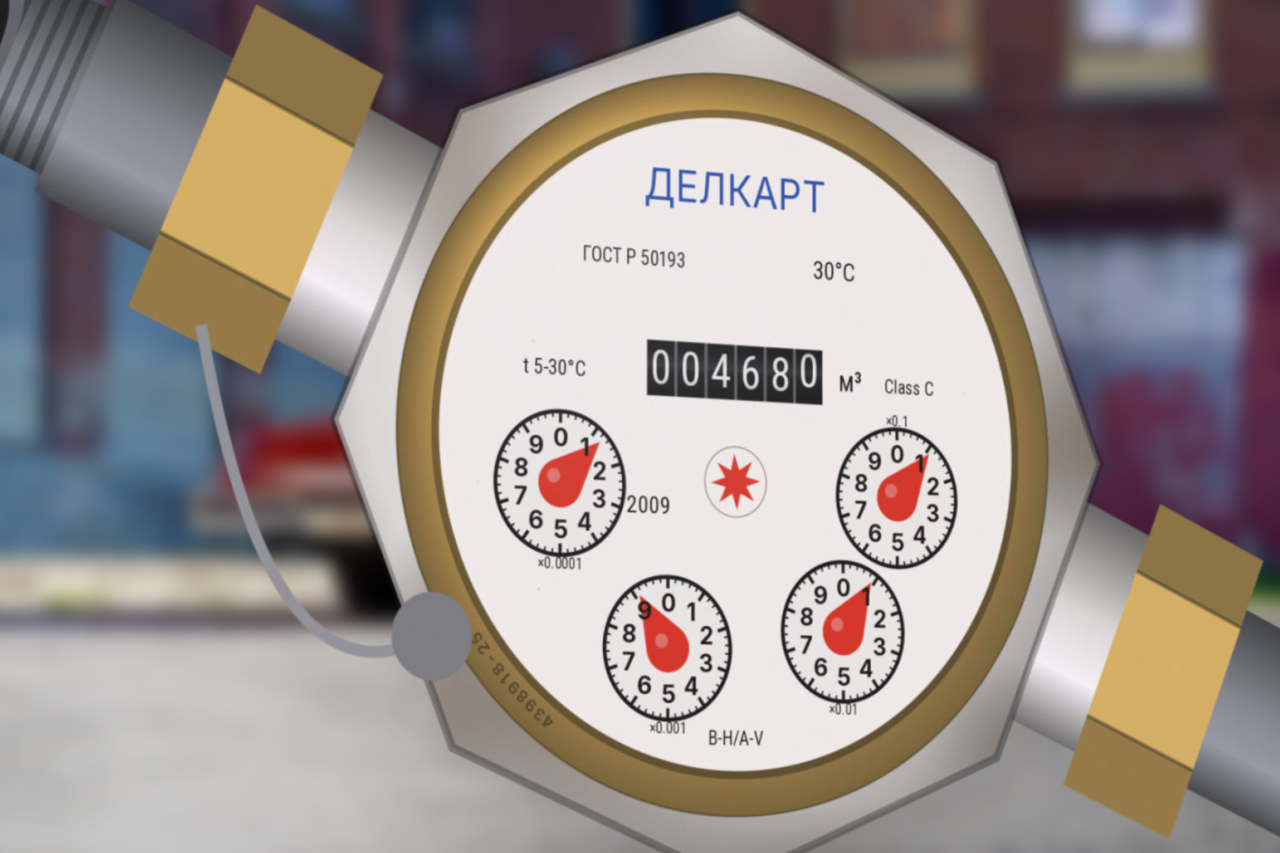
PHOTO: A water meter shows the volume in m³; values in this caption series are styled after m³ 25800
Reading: m³ 4680.1091
